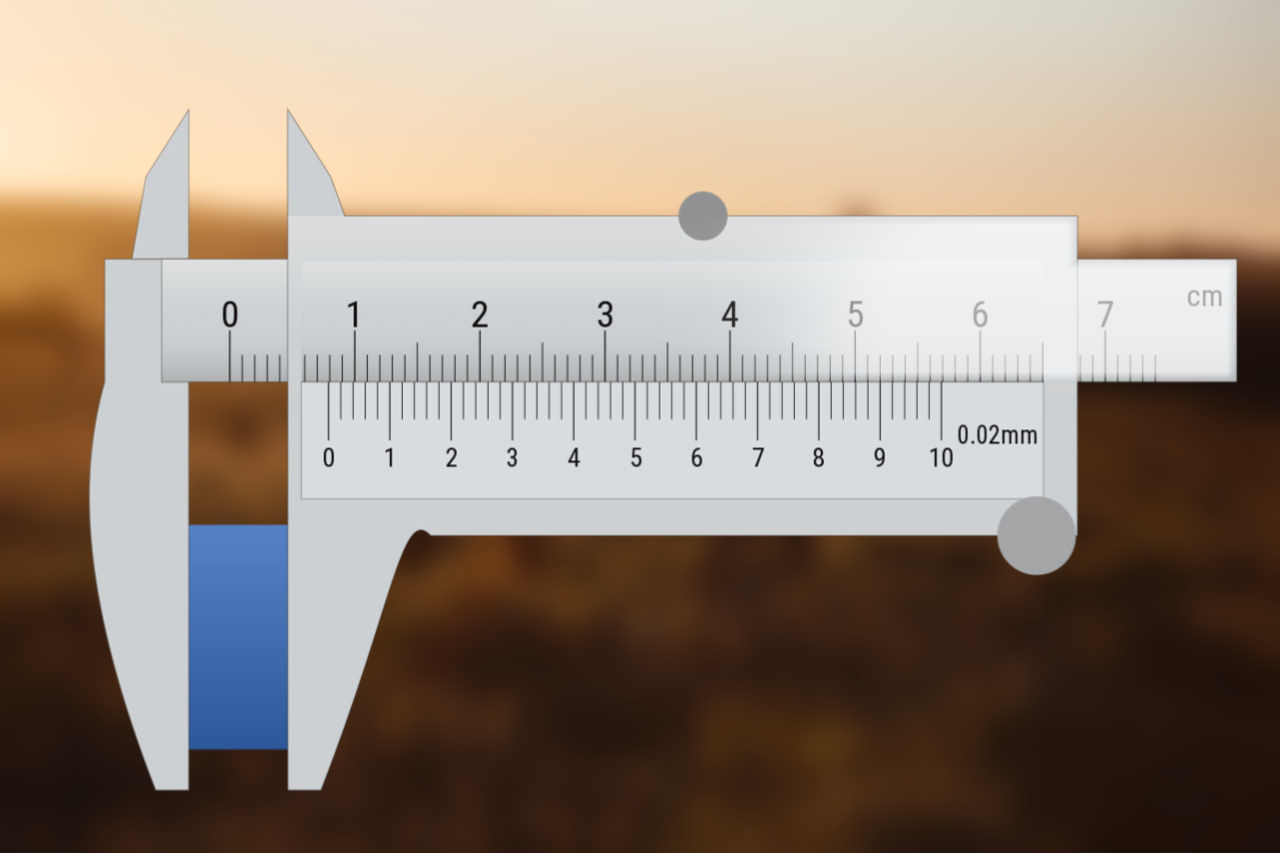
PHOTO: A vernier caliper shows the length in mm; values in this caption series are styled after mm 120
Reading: mm 7.9
